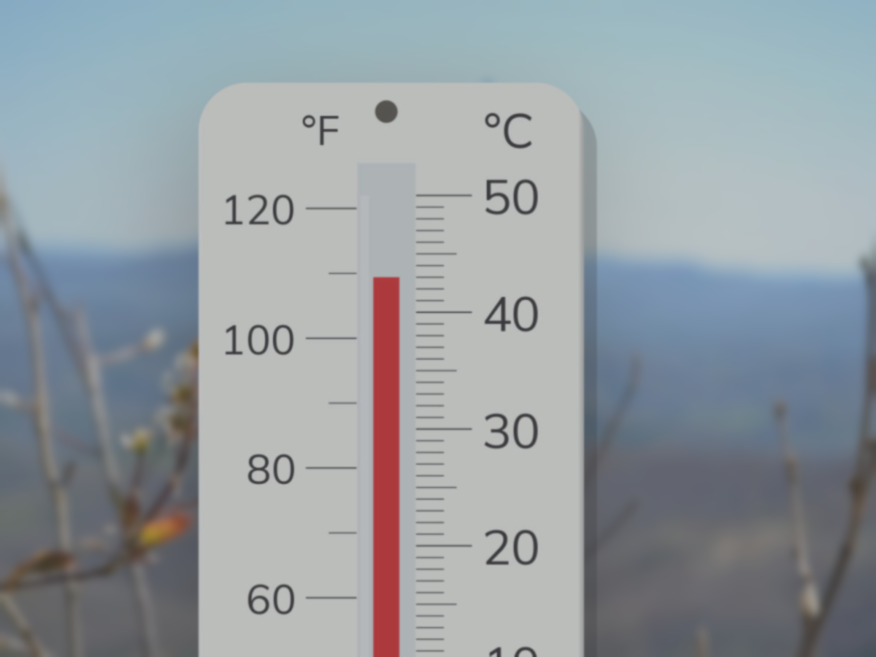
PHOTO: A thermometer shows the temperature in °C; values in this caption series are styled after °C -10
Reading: °C 43
